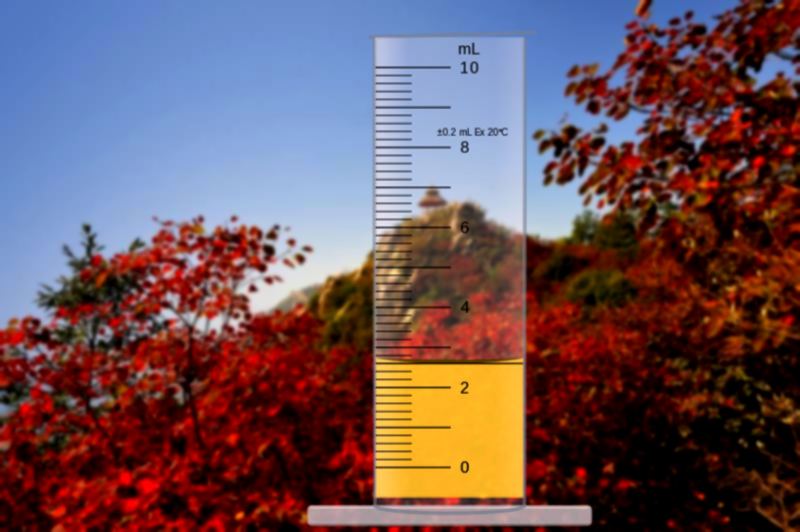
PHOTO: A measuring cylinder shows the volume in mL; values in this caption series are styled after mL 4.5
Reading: mL 2.6
